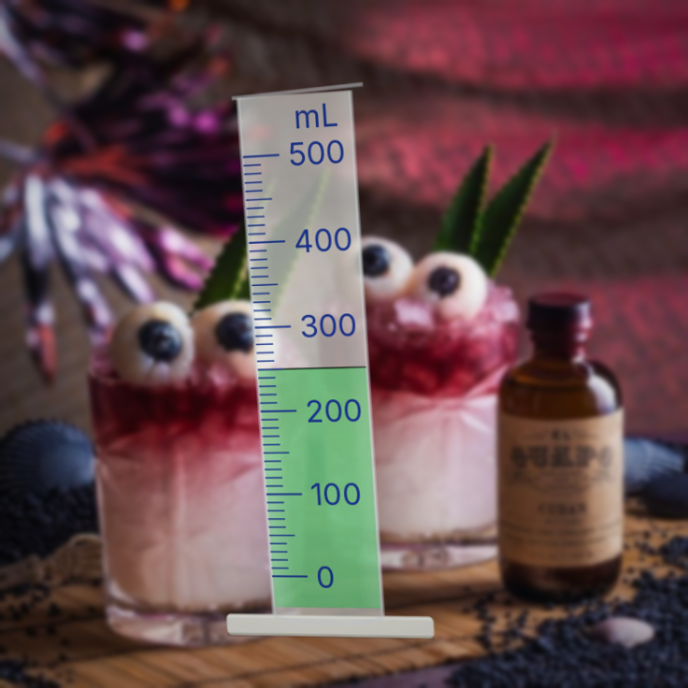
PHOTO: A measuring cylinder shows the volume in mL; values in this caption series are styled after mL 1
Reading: mL 250
